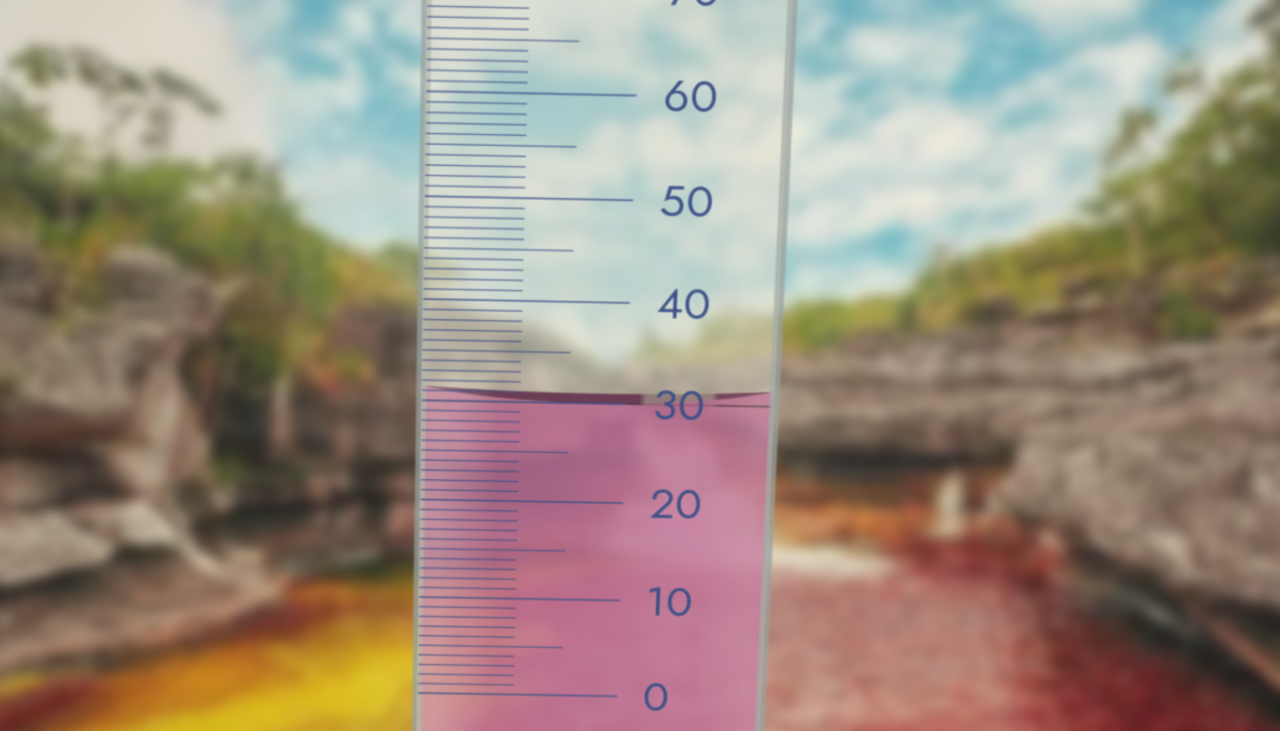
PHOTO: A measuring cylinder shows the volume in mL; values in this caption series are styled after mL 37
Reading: mL 30
